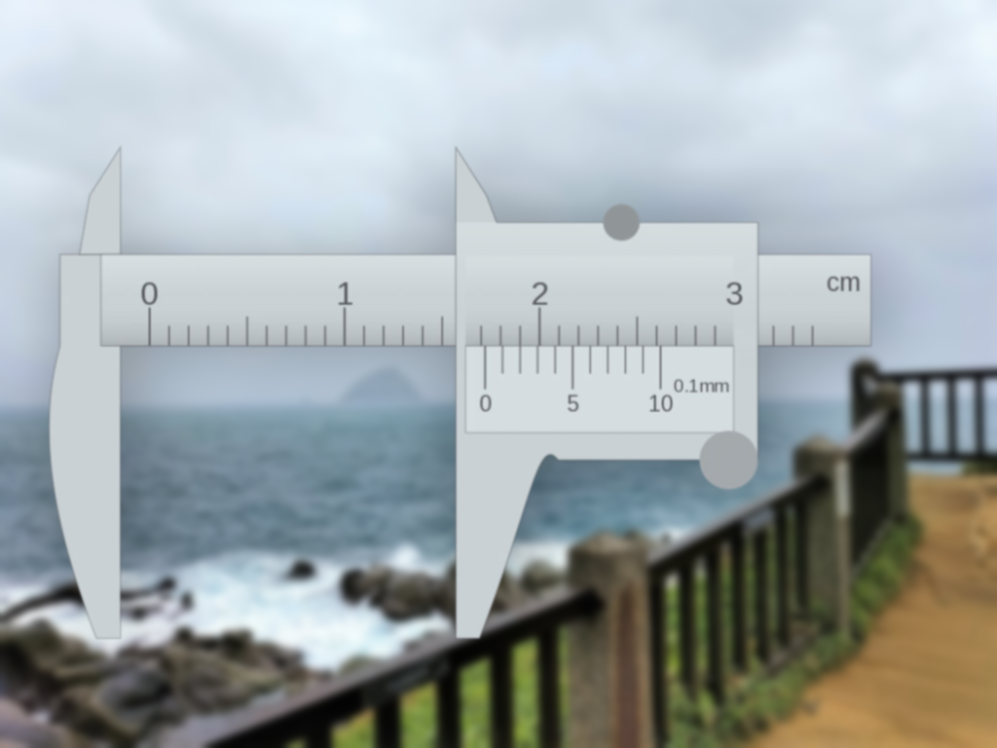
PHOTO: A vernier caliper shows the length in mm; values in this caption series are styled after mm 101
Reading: mm 17.2
